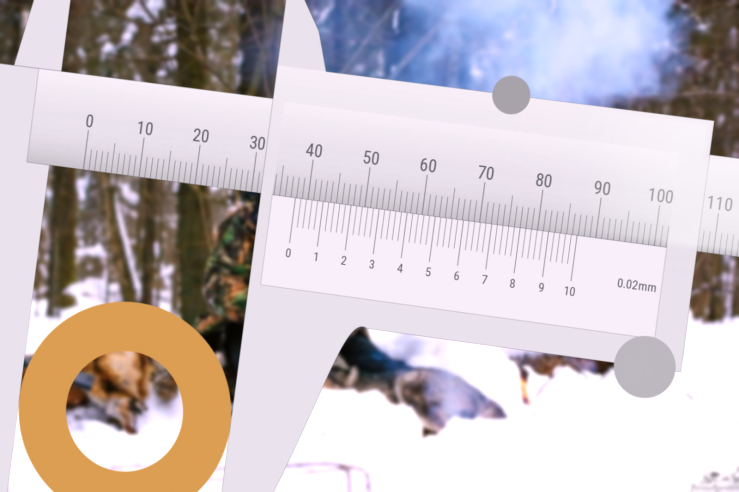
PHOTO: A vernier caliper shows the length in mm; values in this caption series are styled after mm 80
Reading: mm 37.8
